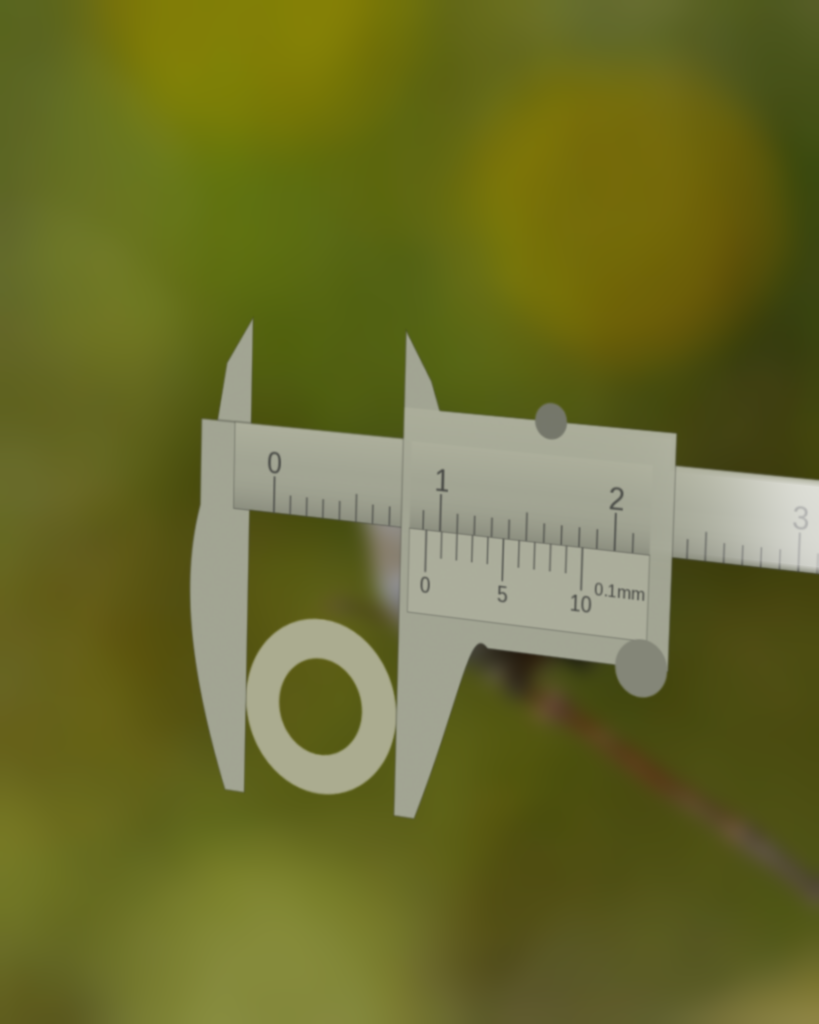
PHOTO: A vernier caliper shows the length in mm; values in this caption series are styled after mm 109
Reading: mm 9.2
